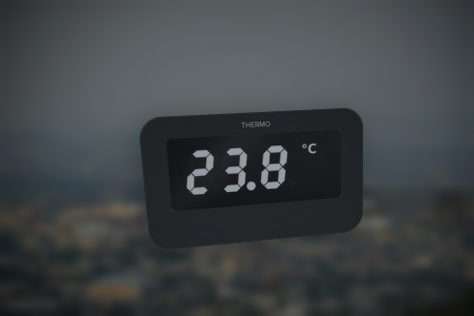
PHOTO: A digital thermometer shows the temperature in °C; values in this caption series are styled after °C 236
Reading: °C 23.8
